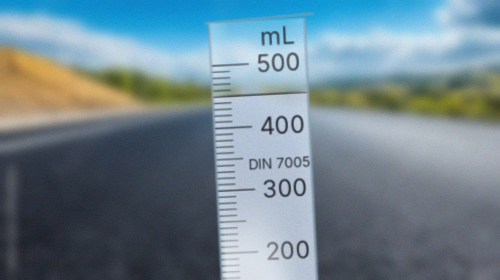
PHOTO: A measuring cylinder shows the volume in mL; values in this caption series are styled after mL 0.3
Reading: mL 450
